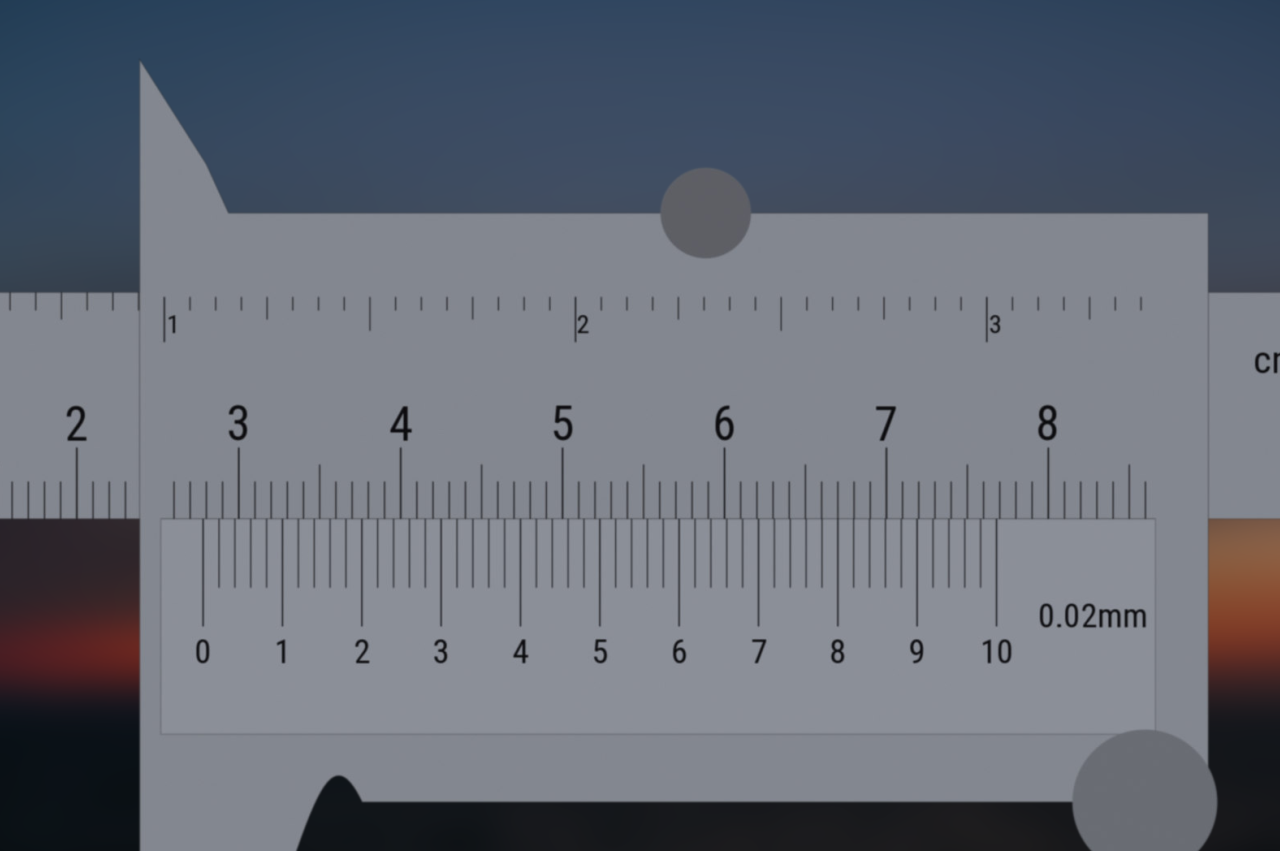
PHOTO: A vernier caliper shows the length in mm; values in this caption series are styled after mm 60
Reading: mm 27.8
